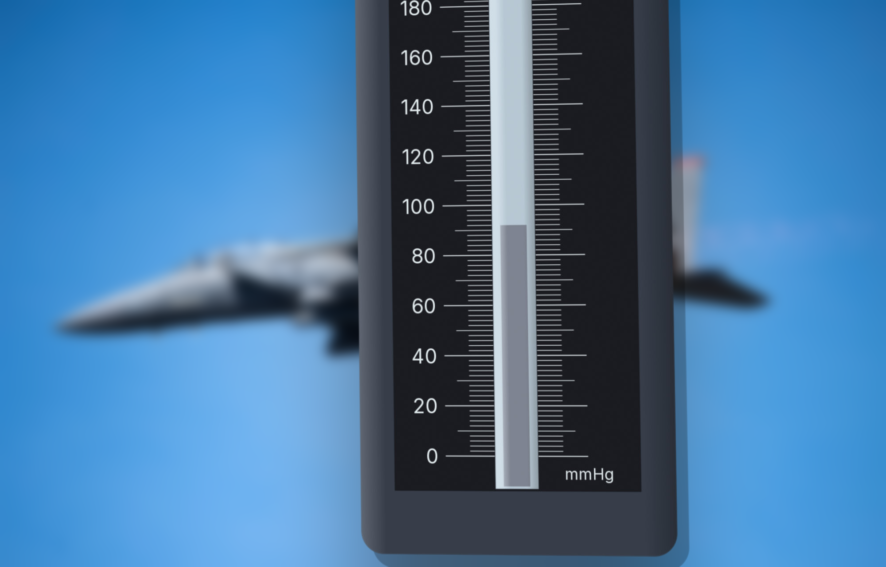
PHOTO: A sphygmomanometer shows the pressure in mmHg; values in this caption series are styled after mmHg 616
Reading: mmHg 92
